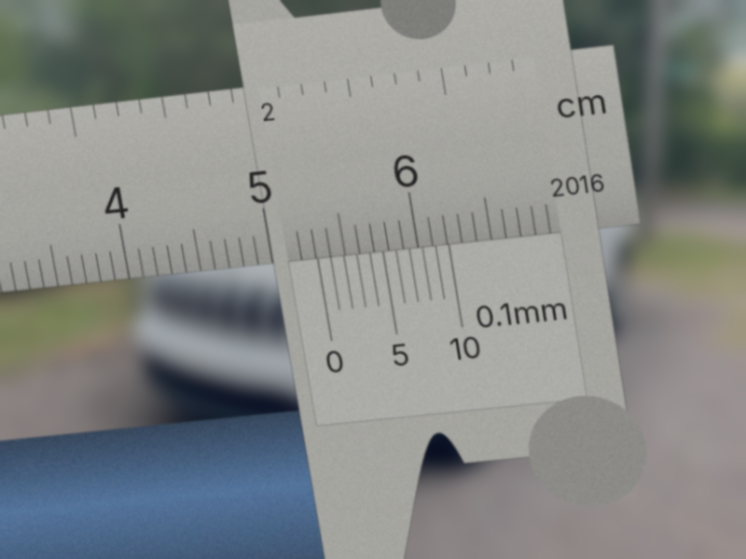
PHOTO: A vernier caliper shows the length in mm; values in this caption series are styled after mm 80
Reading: mm 53.1
